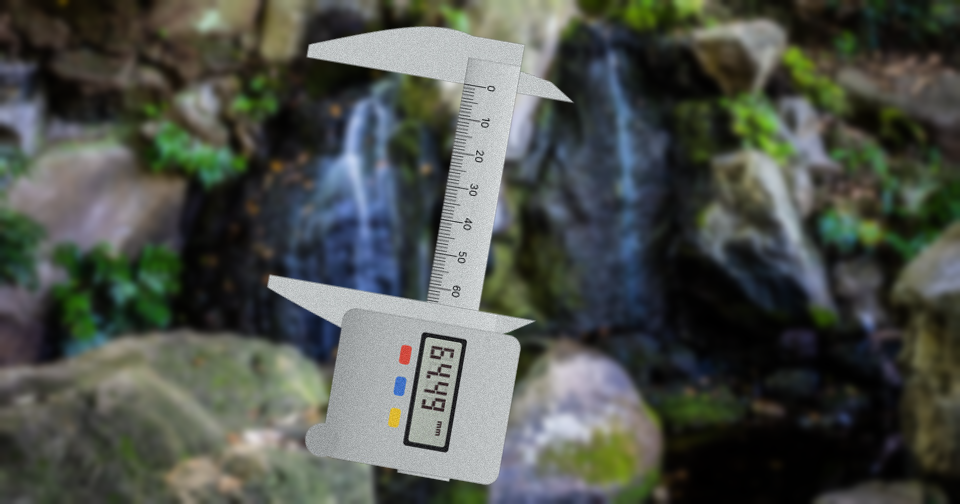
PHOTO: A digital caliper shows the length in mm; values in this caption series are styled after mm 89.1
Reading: mm 64.49
